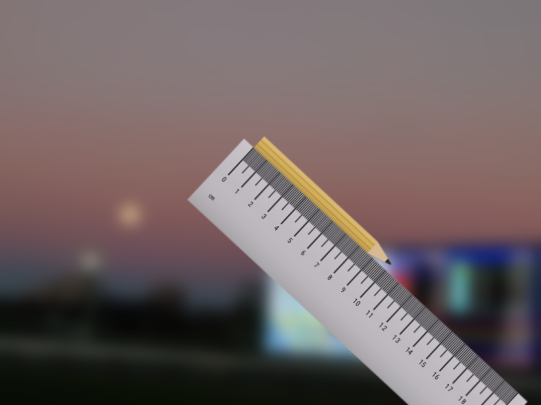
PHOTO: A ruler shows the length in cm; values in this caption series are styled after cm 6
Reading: cm 10
